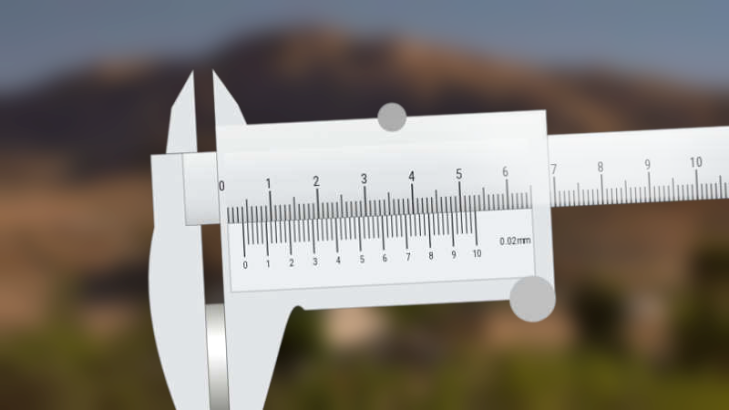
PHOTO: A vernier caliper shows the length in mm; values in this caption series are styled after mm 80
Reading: mm 4.0
